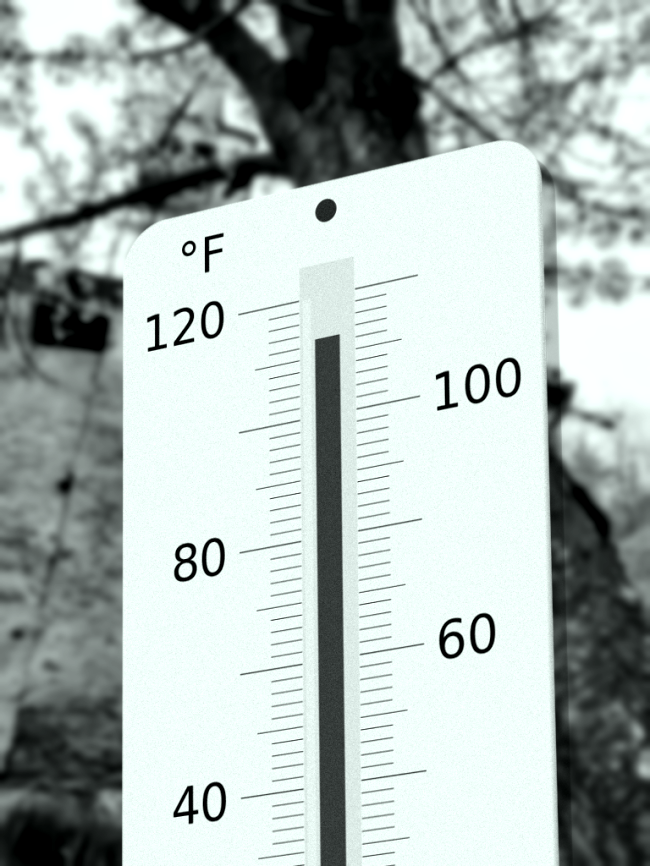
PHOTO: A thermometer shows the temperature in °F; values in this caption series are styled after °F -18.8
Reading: °F 113
